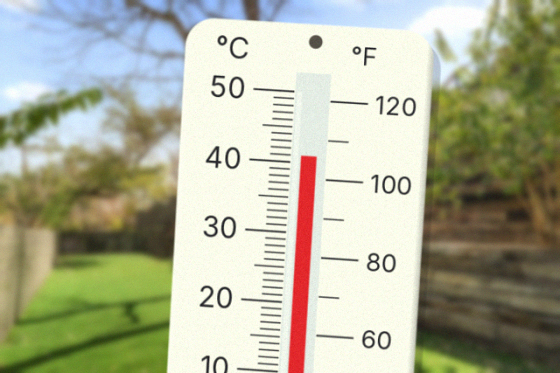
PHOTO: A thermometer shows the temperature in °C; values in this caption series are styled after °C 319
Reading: °C 41
